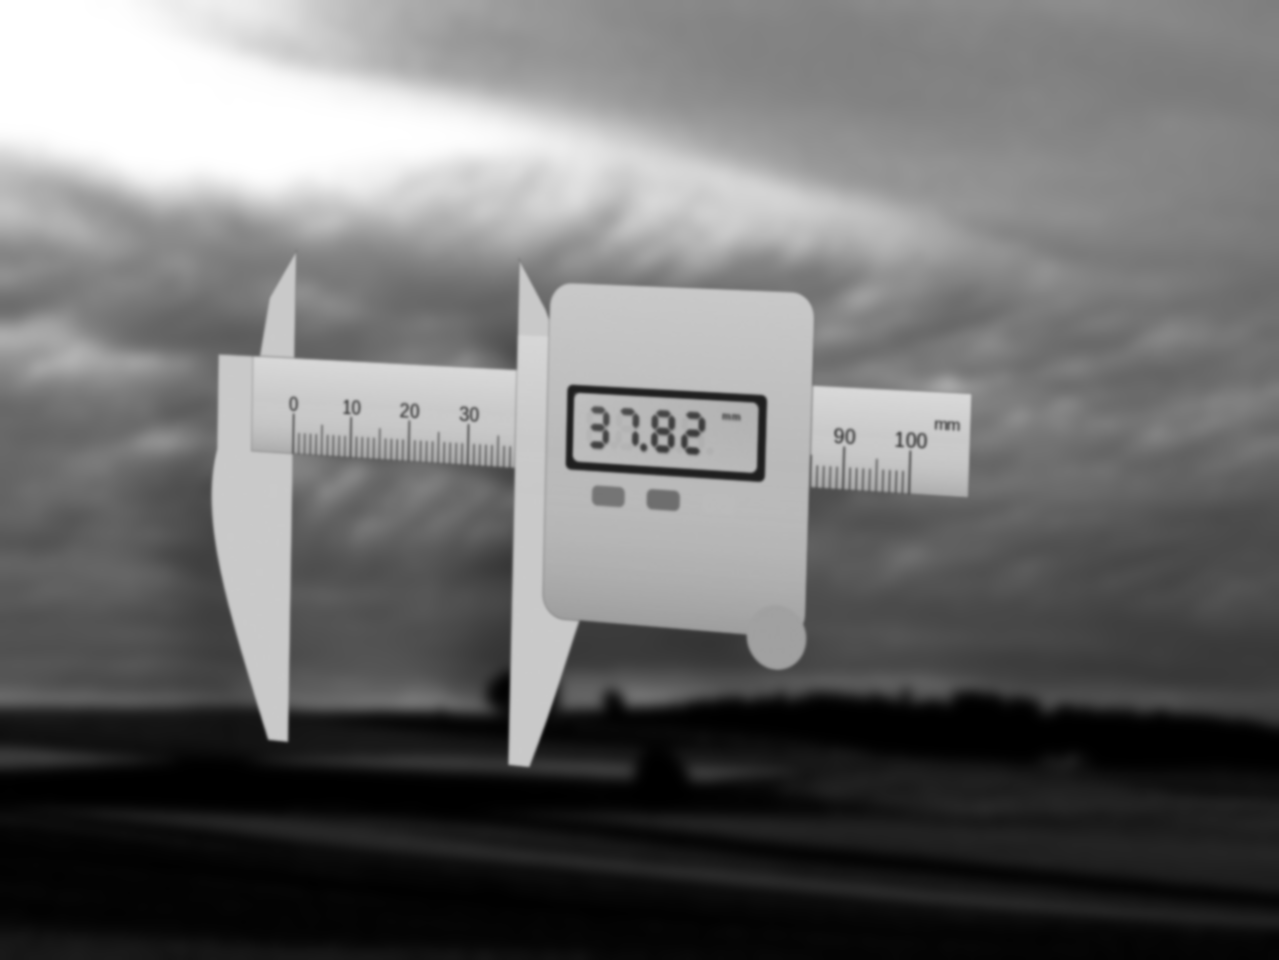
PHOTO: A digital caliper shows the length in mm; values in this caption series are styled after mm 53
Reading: mm 37.82
